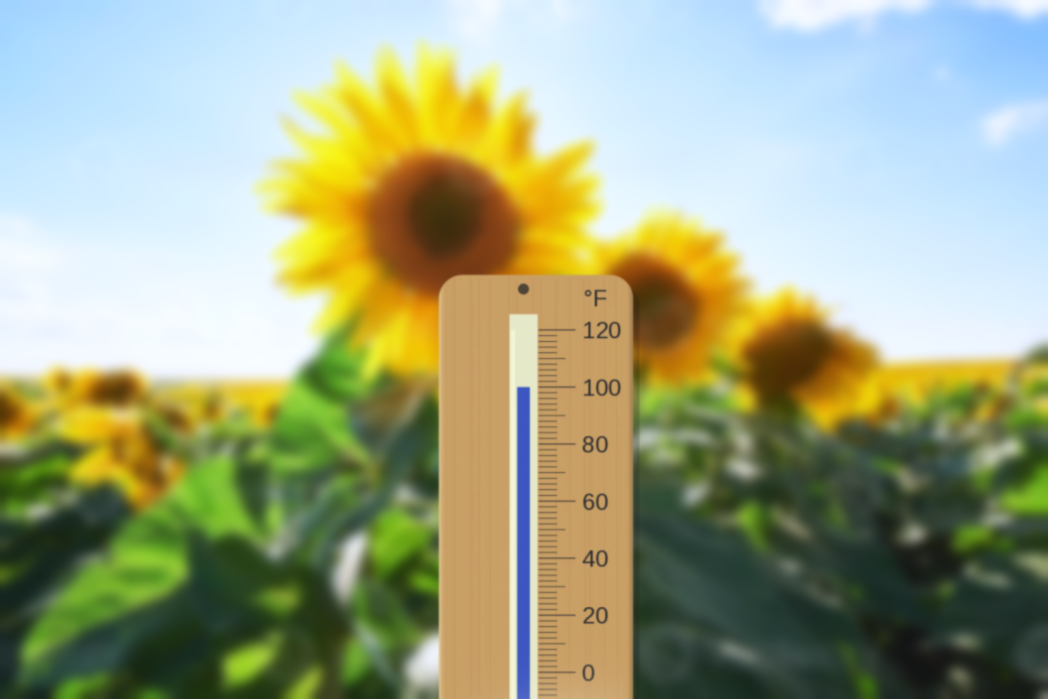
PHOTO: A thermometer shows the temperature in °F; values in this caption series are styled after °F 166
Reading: °F 100
